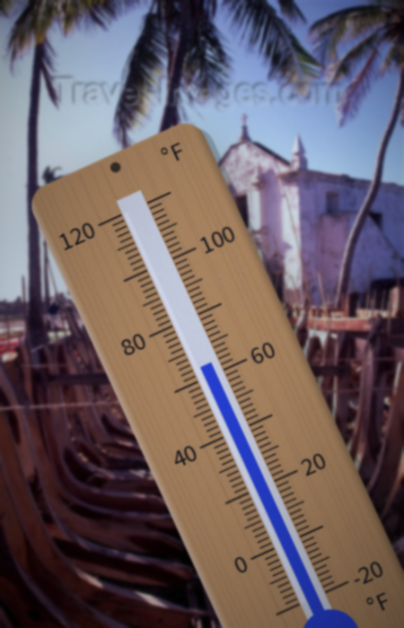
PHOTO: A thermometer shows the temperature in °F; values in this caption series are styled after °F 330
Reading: °F 64
